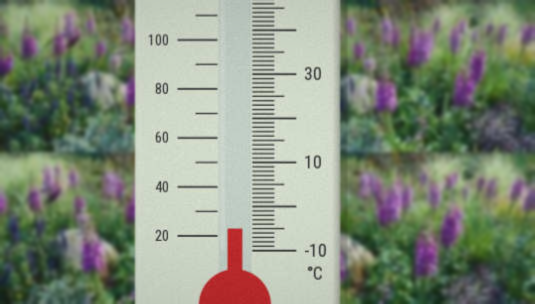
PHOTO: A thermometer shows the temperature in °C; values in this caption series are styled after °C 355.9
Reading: °C -5
